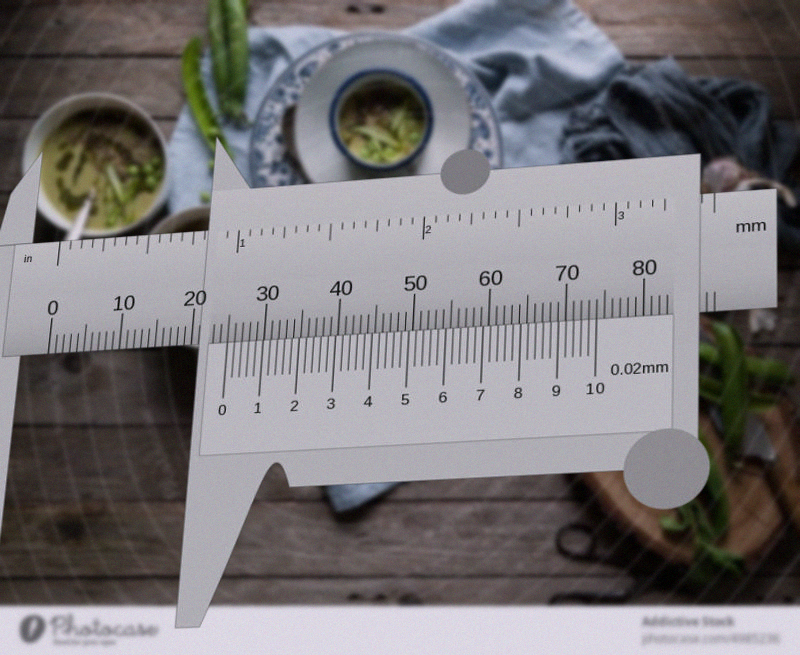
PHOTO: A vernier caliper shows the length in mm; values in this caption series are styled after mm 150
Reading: mm 25.0
